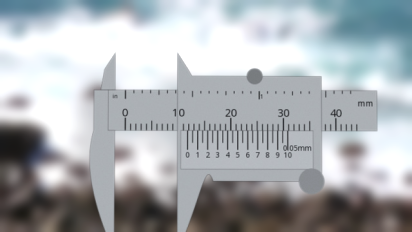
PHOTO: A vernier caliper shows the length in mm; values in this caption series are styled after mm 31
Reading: mm 11.8
